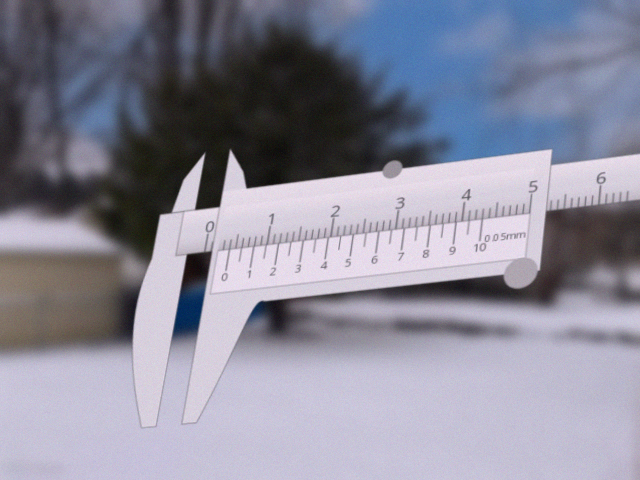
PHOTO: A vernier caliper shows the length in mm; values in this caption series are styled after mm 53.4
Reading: mm 4.0
